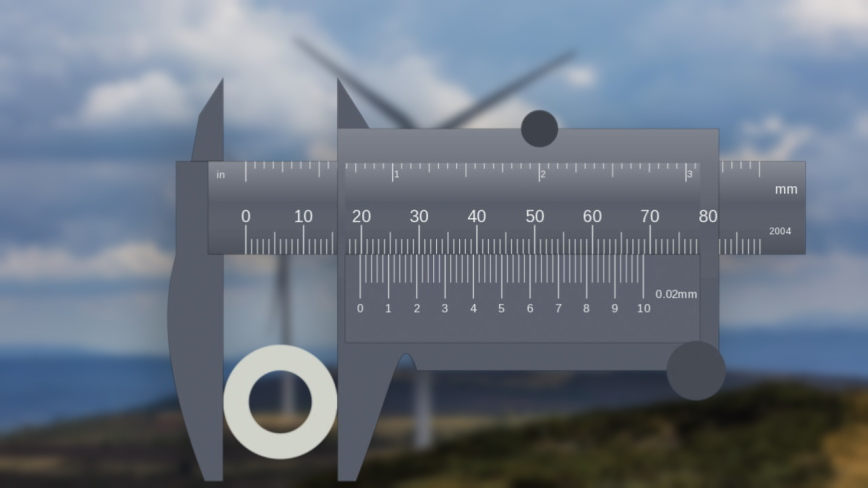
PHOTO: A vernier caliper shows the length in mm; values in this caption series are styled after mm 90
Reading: mm 19.8
